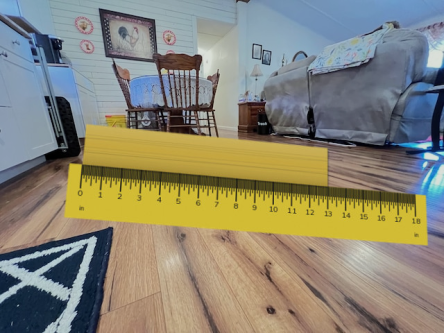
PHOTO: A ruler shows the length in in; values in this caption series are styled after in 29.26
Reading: in 13
